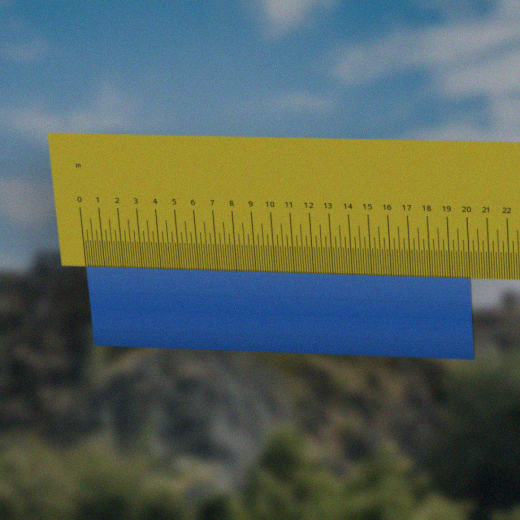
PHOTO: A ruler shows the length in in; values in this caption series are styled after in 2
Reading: in 20
